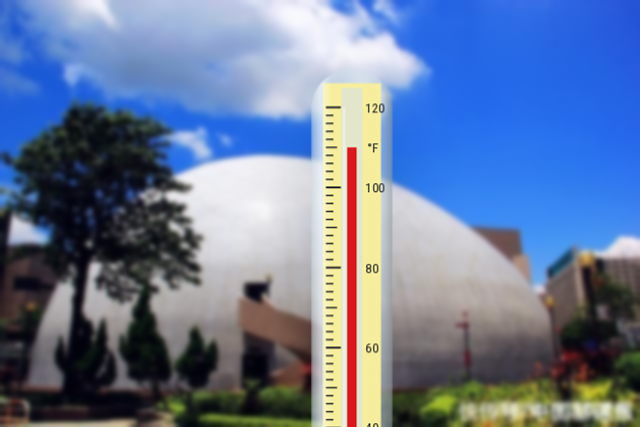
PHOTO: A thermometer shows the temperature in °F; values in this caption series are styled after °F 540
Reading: °F 110
